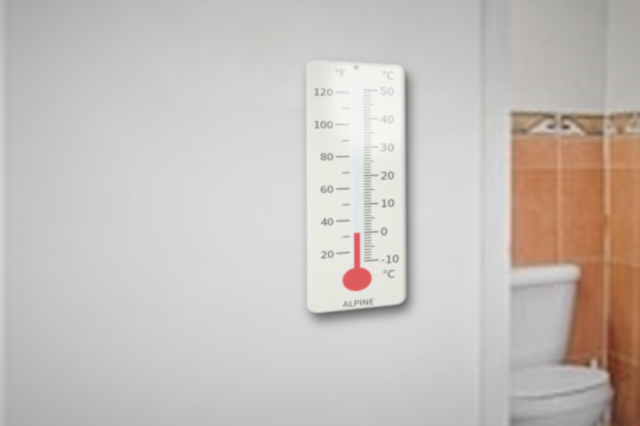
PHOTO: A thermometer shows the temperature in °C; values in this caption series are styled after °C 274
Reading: °C 0
